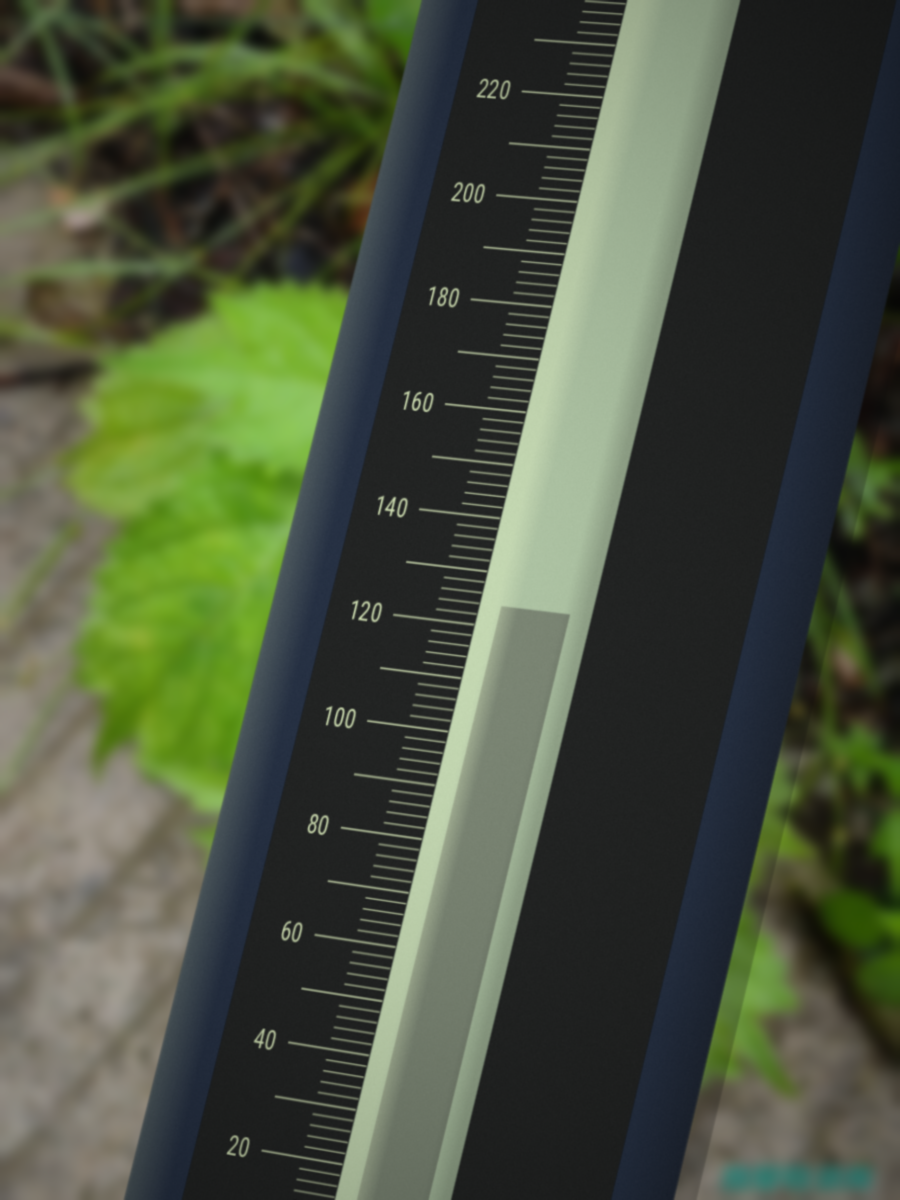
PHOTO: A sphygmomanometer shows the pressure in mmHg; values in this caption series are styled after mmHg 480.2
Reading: mmHg 124
